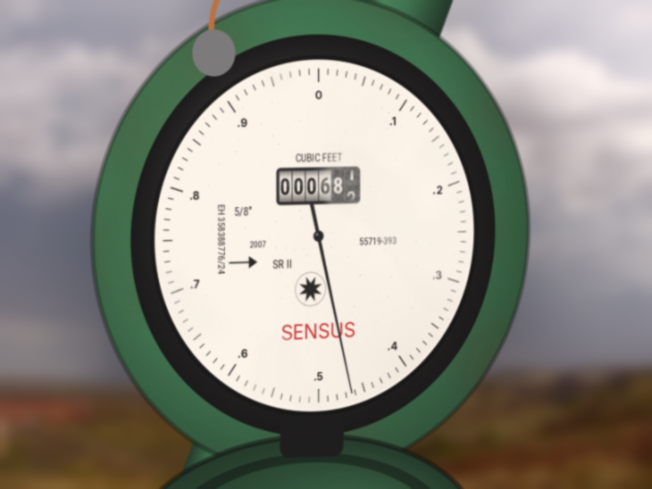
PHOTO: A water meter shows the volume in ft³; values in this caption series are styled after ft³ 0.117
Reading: ft³ 681.46
